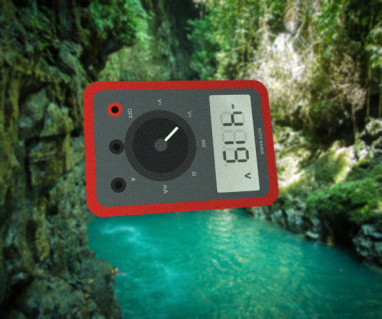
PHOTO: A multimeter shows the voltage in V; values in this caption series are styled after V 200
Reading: V -419
